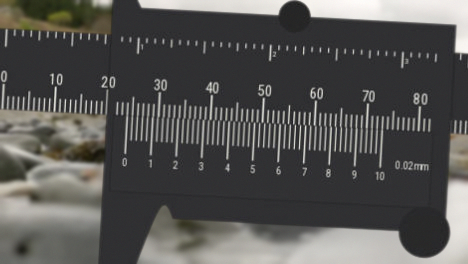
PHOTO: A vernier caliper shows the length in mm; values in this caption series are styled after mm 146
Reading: mm 24.0
